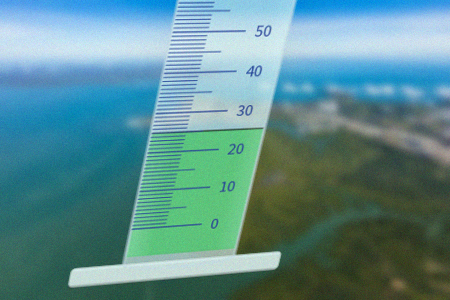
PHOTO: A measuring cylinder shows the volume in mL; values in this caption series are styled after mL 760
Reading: mL 25
